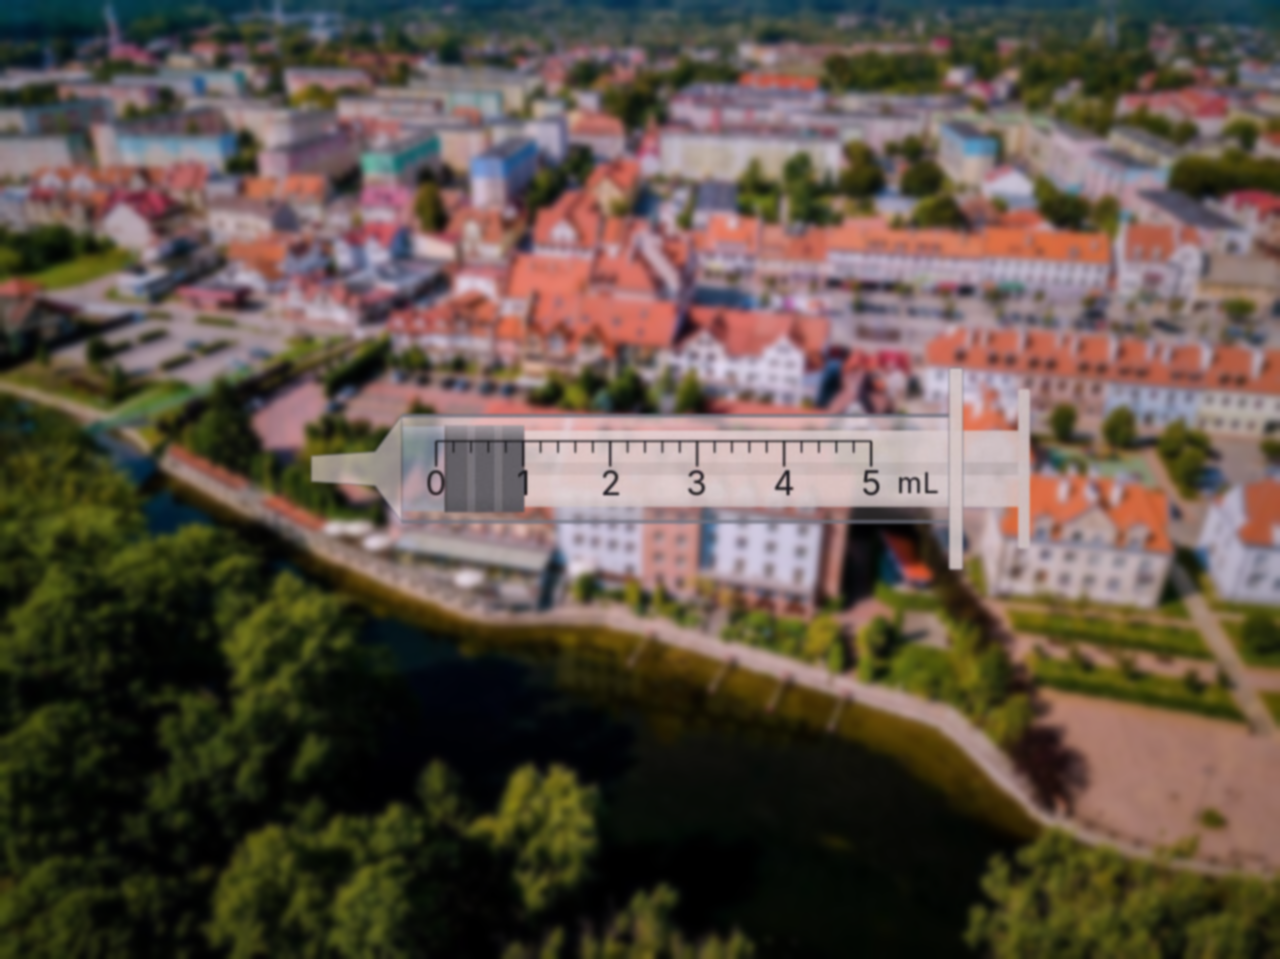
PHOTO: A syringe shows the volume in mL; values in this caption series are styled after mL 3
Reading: mL 0.1
